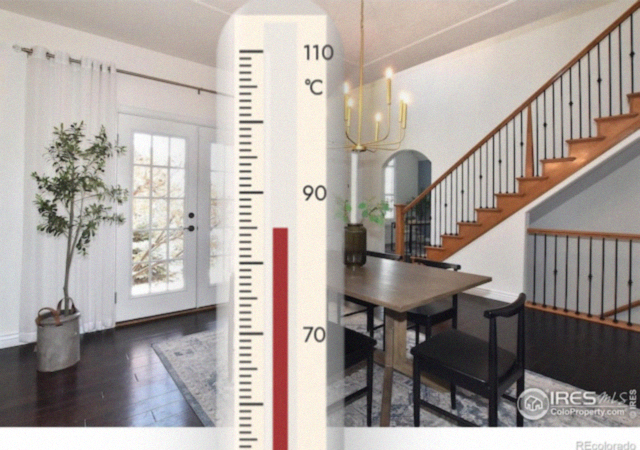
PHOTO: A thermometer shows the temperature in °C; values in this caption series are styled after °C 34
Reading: °C 85
